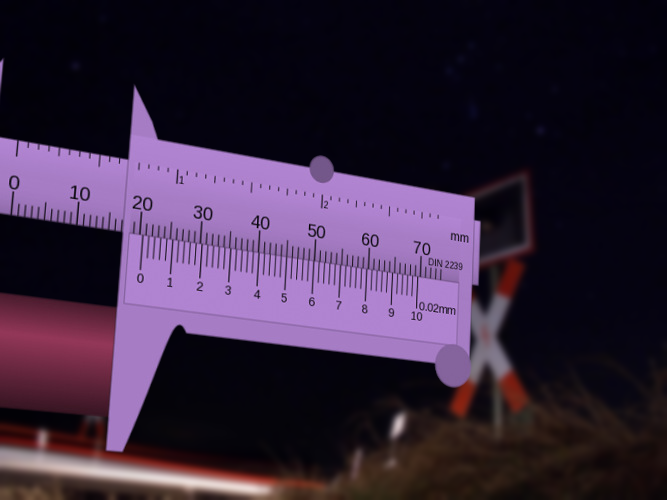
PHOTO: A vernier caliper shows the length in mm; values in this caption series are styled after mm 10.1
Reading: mm 20.5
